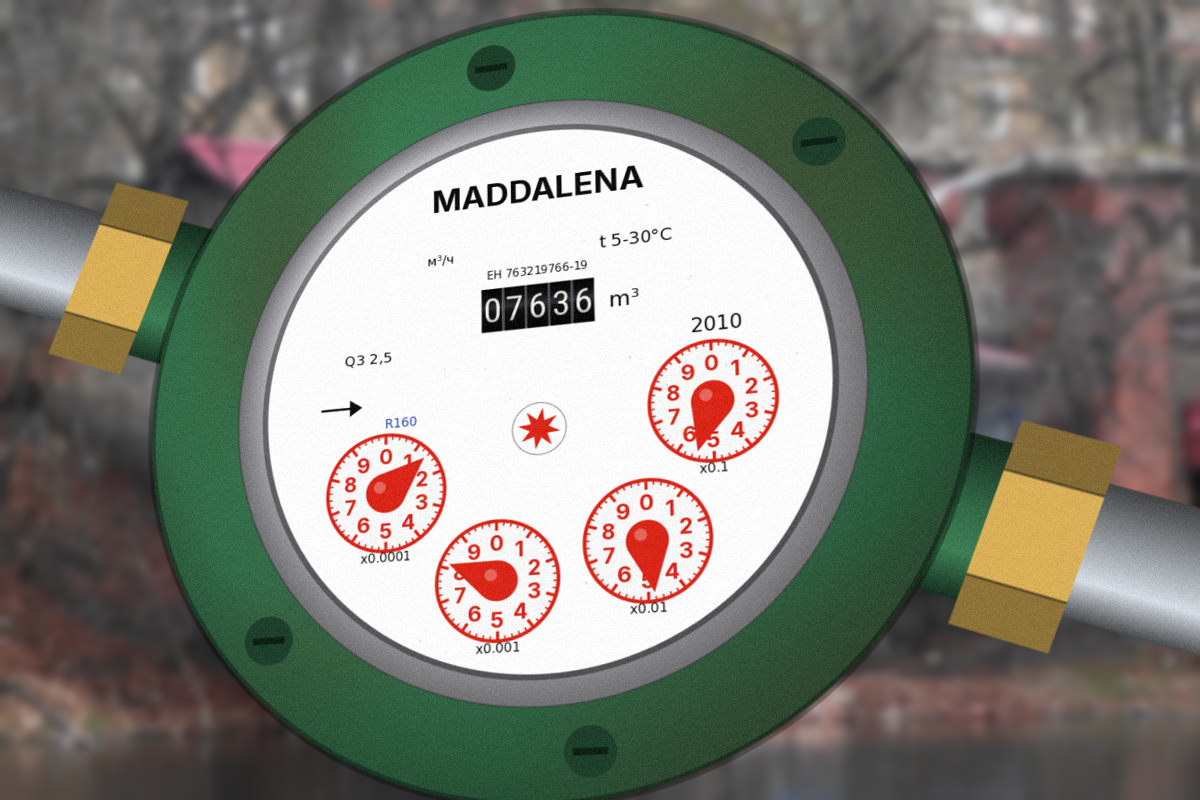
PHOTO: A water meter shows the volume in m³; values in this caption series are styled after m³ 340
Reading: m³ 7636.5481
